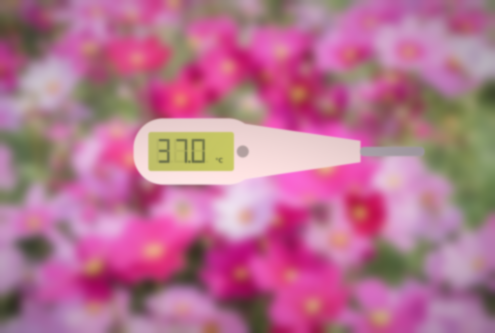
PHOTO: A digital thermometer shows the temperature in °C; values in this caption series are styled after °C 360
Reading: °C 37.0
